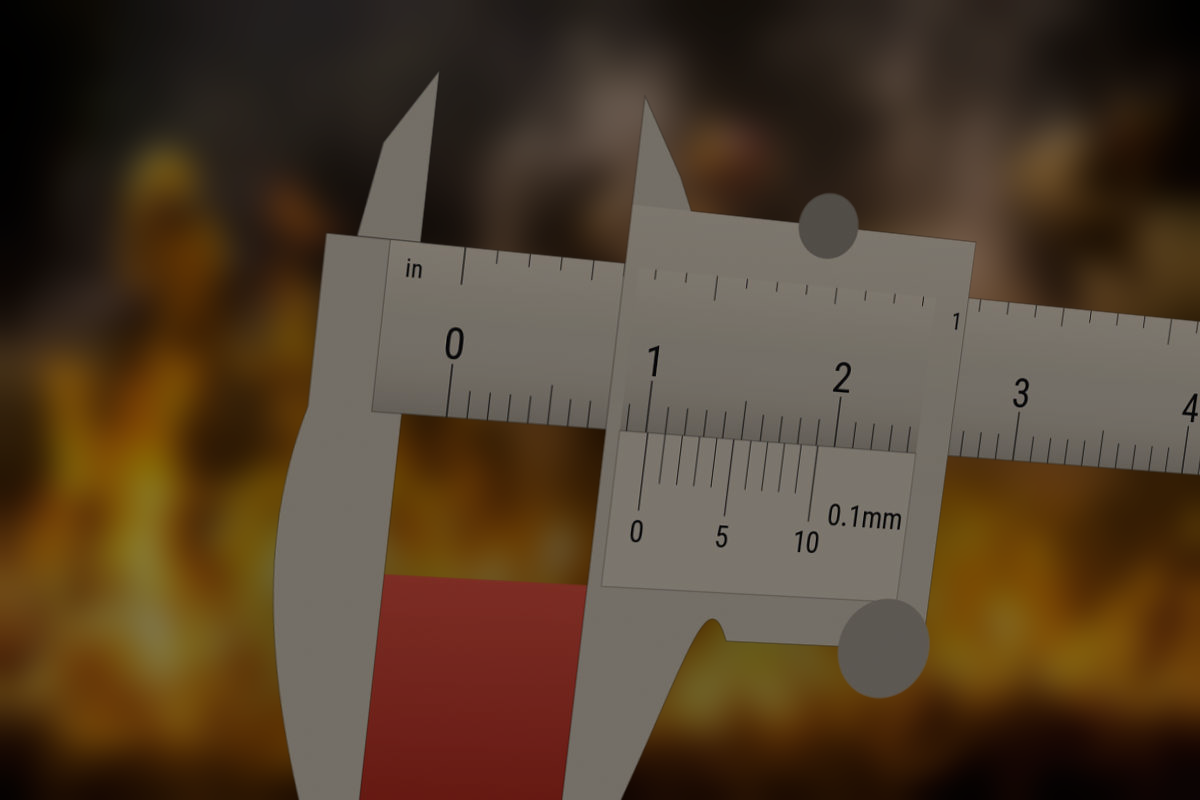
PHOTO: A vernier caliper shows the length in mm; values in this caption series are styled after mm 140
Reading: mm 10.1
